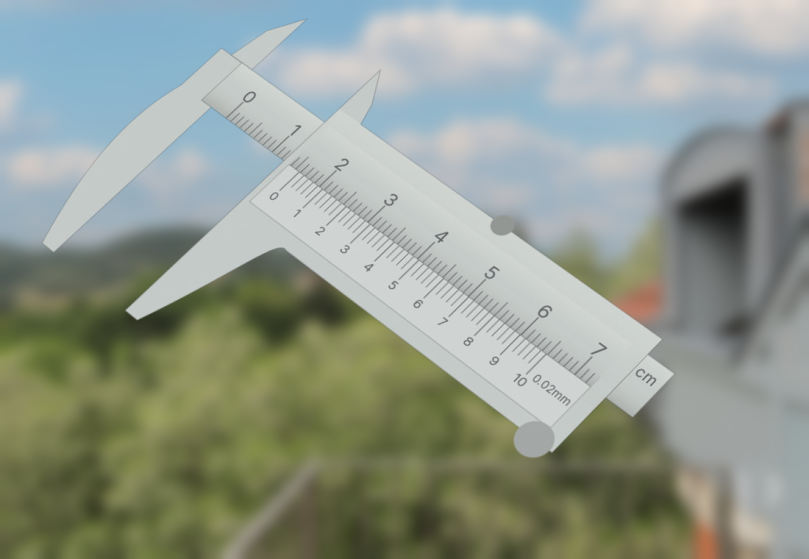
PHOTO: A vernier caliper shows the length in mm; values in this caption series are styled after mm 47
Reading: mm 15.8
